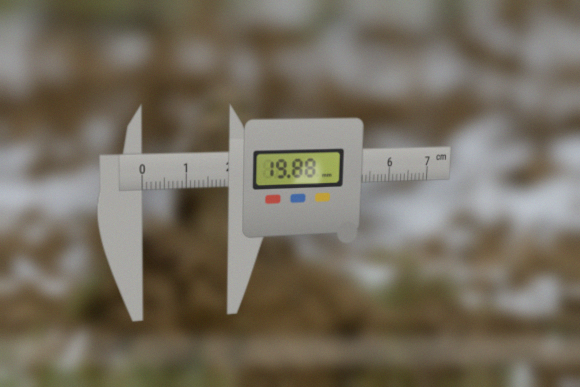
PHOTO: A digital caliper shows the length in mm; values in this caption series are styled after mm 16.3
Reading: mm 19.88
